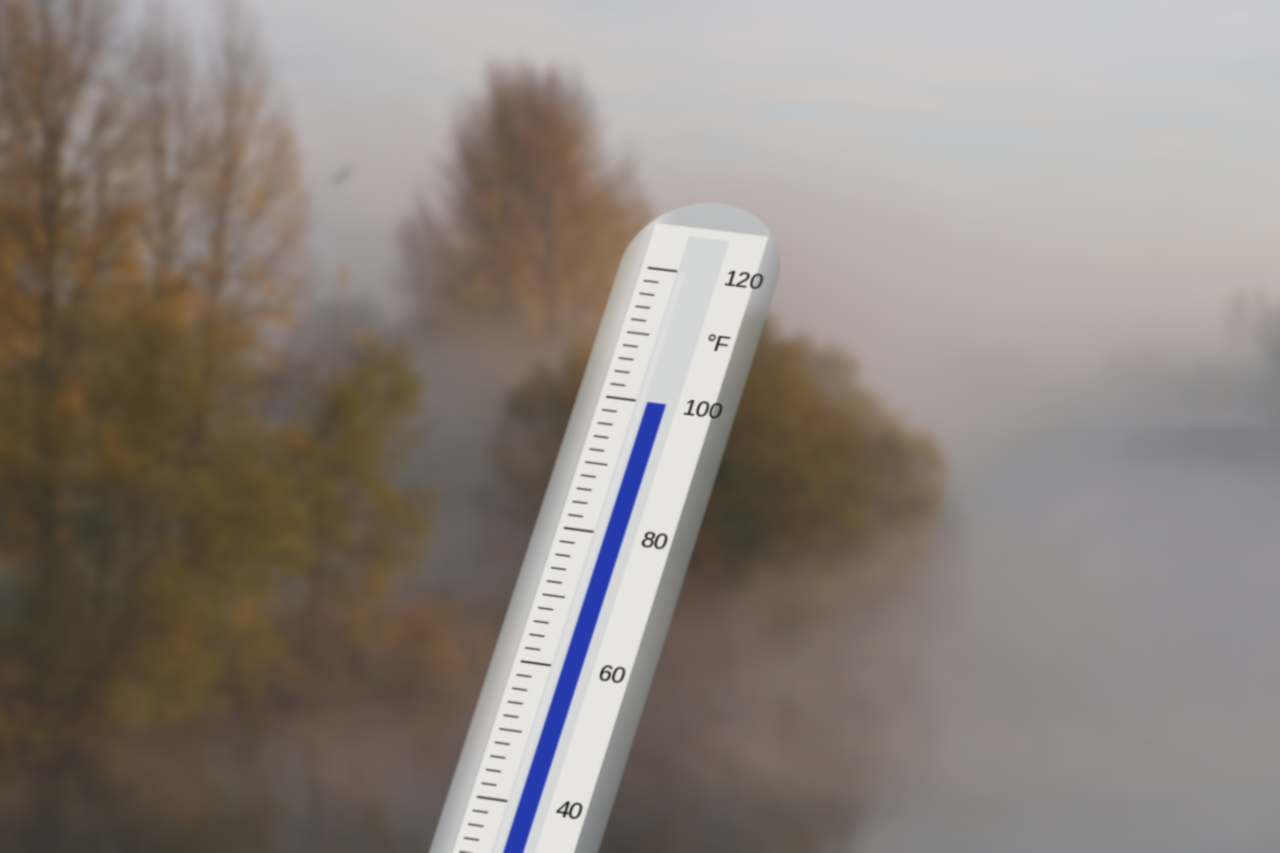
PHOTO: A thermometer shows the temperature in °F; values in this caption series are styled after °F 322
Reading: °F 100
